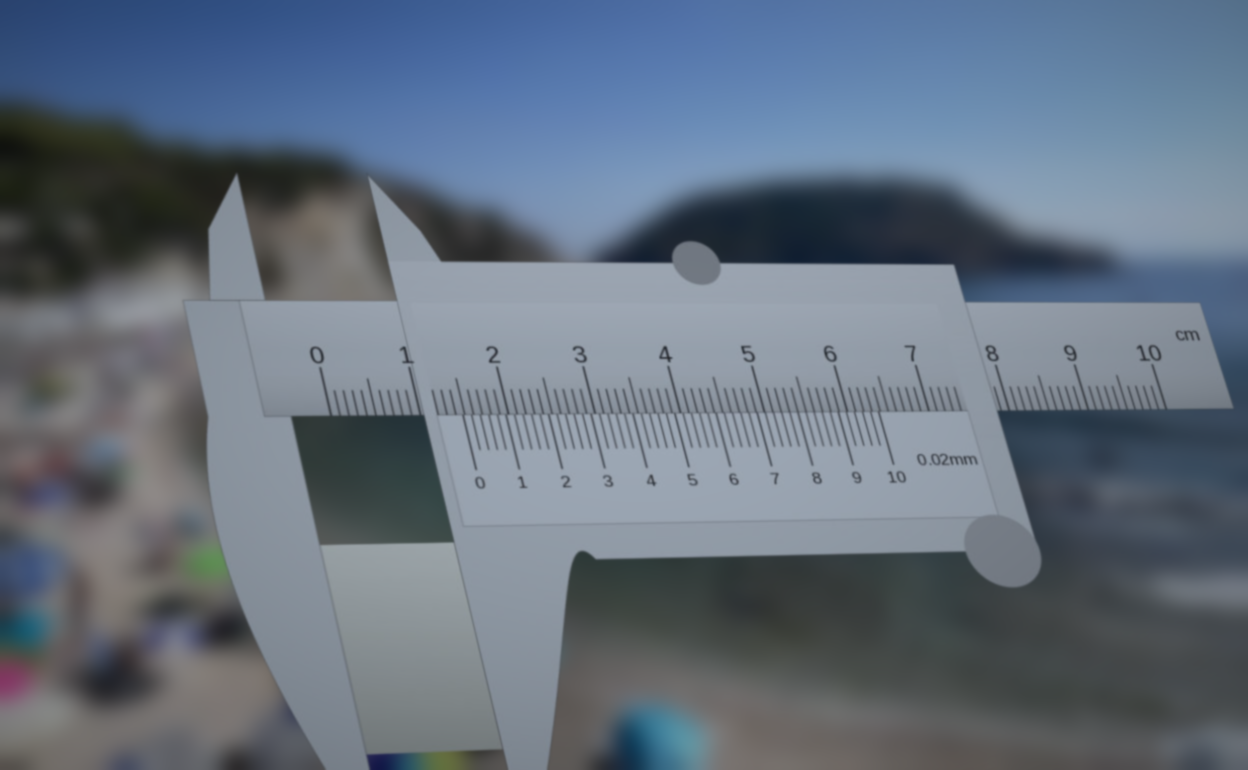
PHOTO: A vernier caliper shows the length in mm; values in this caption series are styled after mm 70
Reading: mm 14.8
